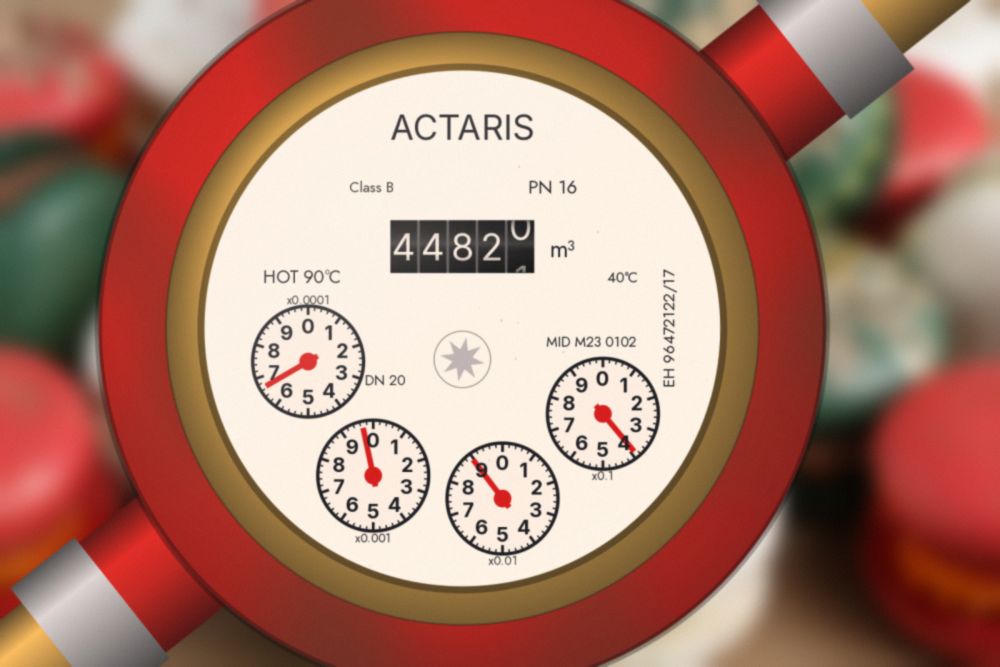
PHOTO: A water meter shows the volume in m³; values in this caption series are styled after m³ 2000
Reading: m³ 44820.3896
